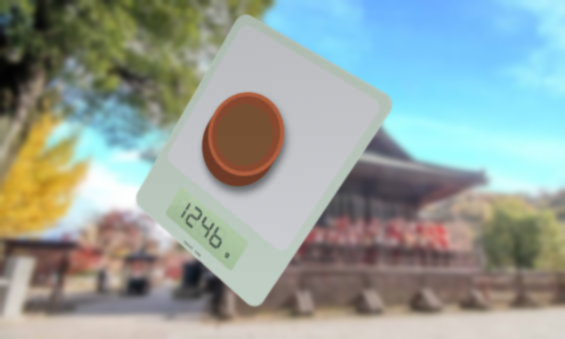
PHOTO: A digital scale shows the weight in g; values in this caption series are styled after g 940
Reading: g 1246
